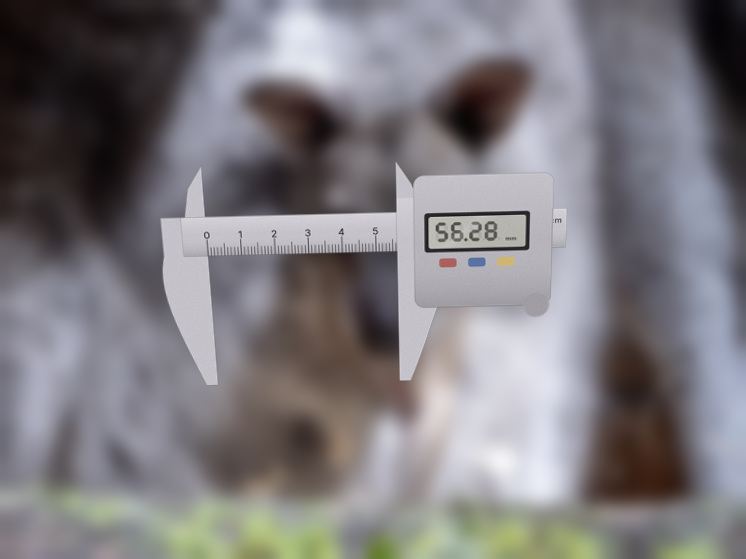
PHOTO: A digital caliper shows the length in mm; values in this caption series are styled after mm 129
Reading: mm 56.28
